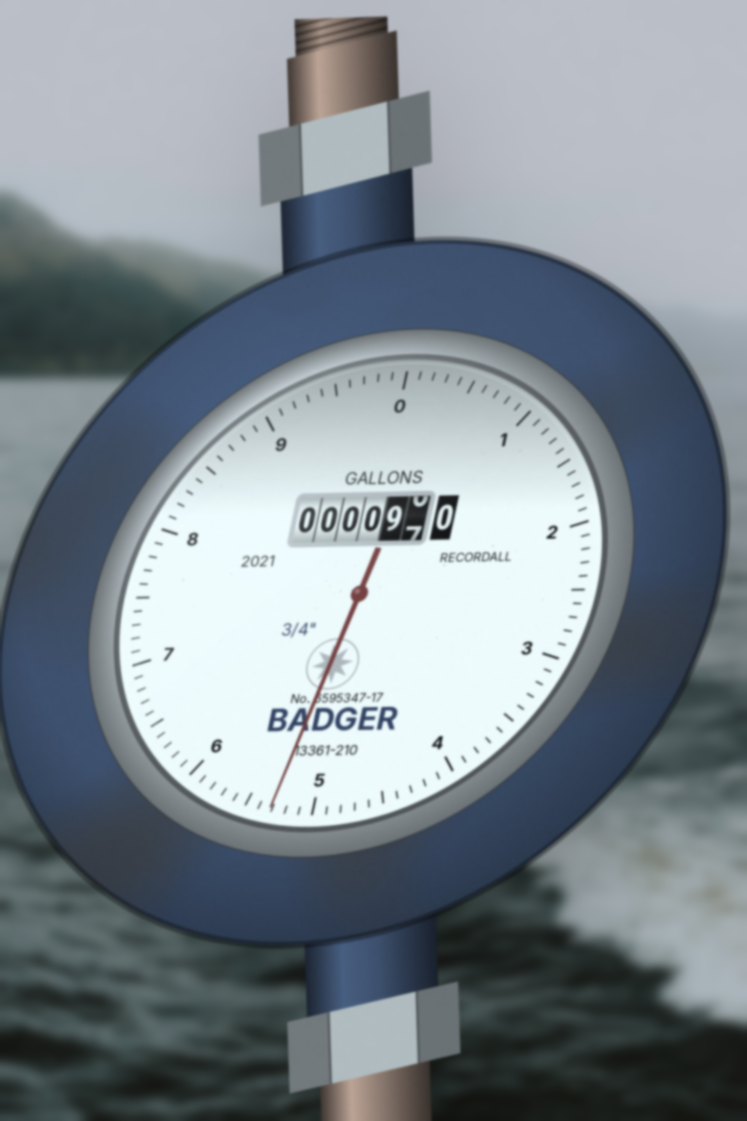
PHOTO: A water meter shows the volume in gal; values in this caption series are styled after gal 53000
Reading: gal 965.3
